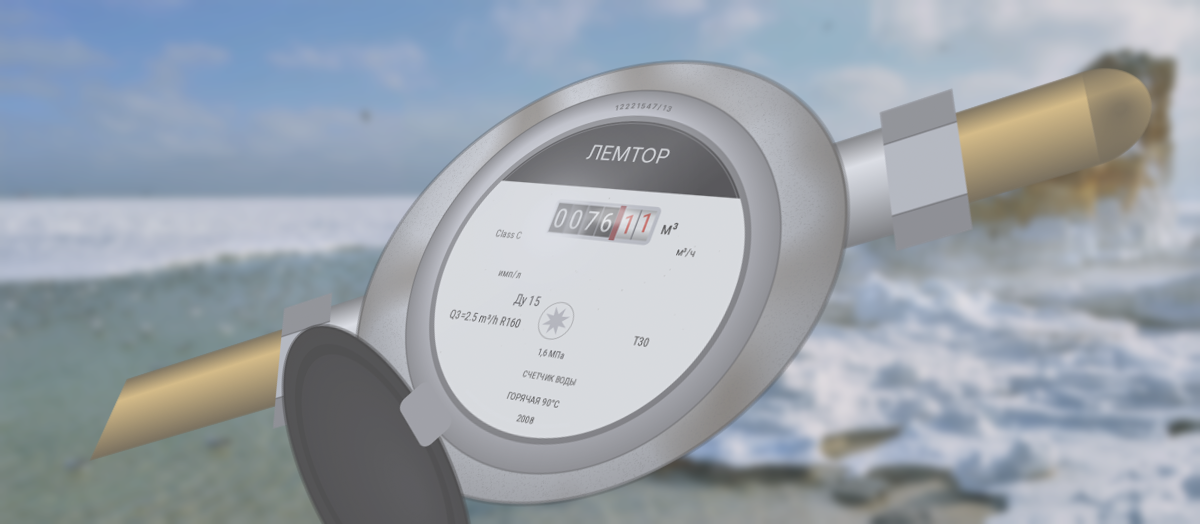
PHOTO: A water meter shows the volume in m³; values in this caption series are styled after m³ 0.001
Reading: m³ 76.11
